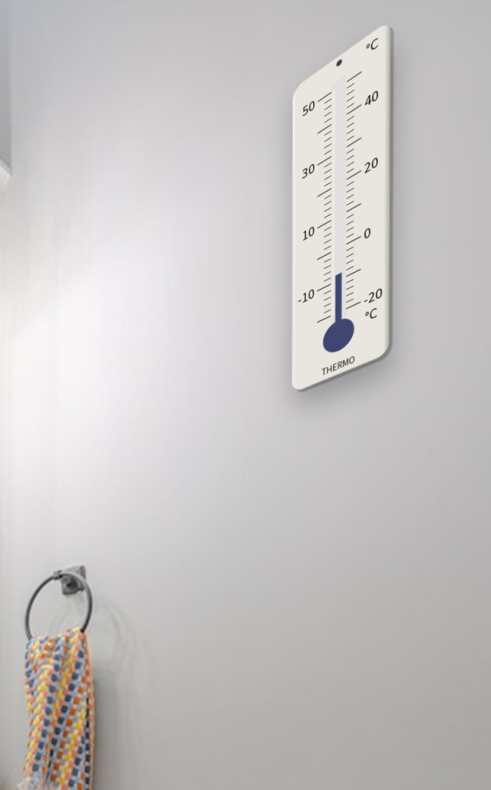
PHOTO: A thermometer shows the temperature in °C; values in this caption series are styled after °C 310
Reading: °C -8
